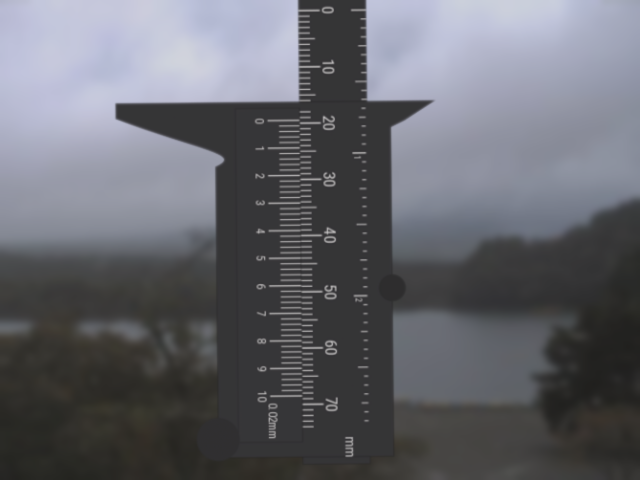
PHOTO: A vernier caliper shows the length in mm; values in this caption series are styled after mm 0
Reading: mm 19.5
